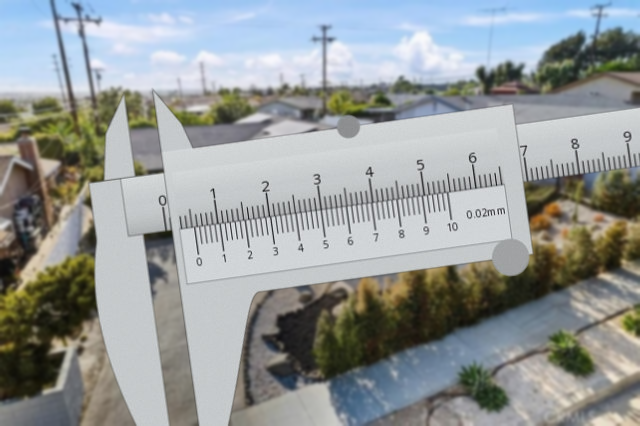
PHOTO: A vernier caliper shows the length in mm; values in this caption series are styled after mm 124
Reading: mm 5.5
